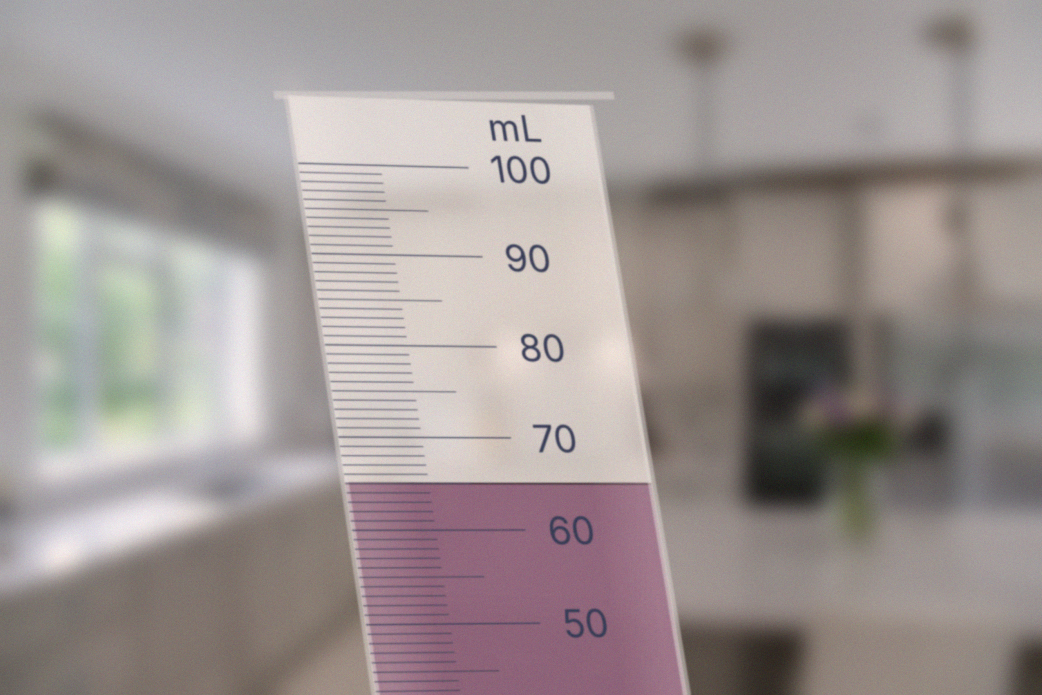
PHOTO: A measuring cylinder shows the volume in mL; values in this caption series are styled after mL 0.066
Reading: mL 65
